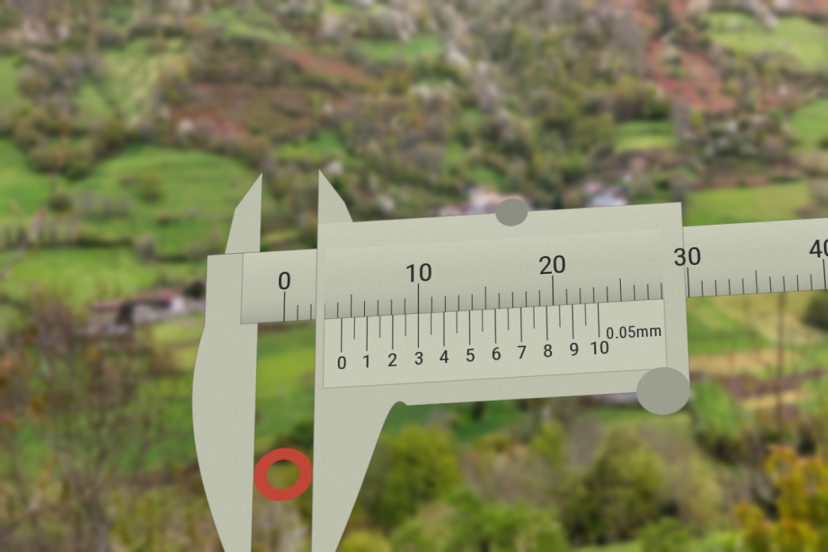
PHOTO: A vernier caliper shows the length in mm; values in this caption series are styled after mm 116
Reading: mm 4.3
